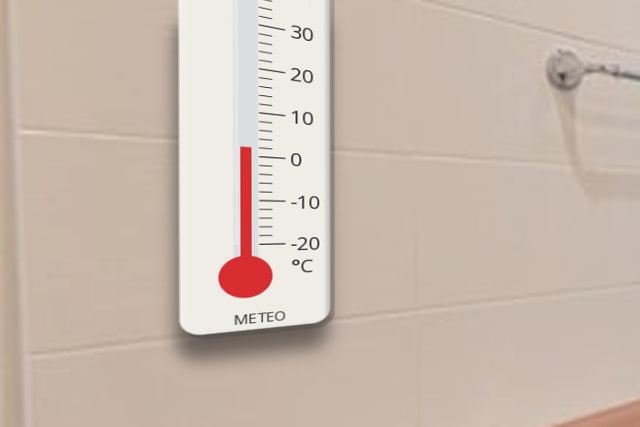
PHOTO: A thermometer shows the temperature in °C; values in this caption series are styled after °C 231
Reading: °C 2
